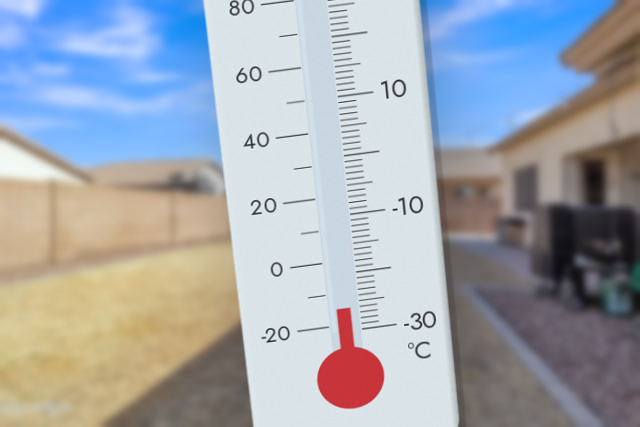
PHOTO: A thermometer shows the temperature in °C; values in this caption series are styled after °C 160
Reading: °C -26
